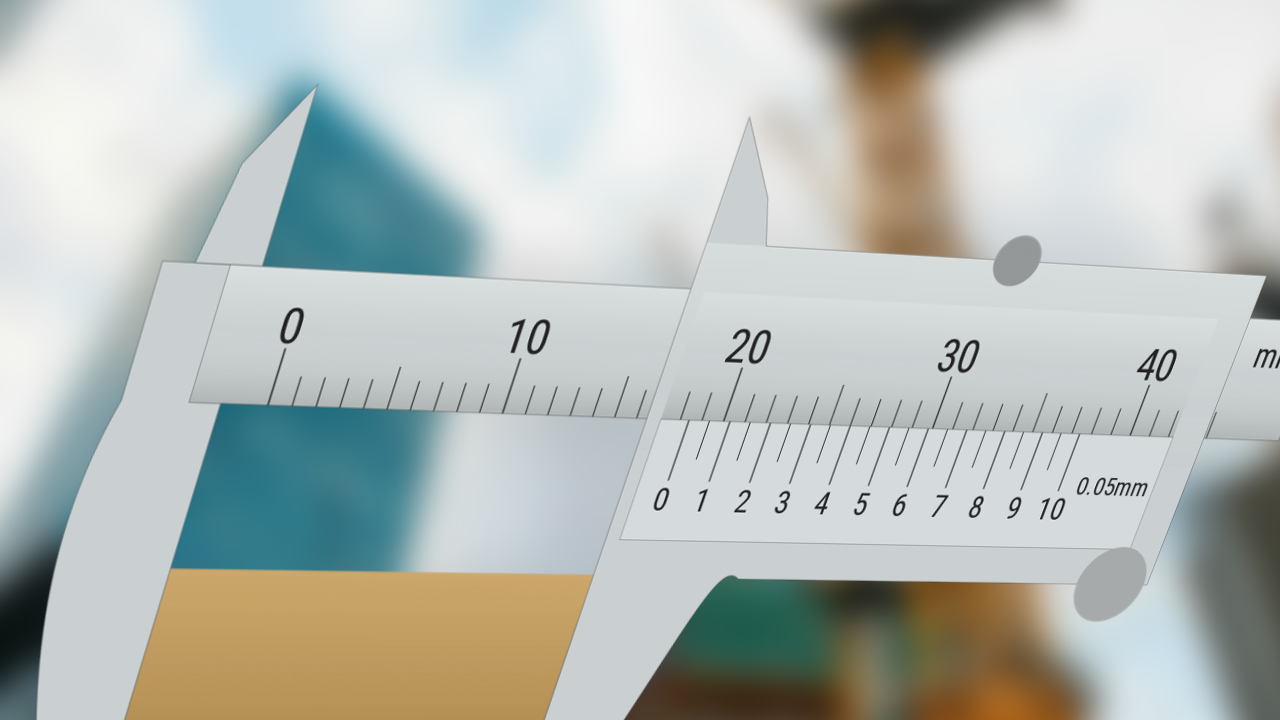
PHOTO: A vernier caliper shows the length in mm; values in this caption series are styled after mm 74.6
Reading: mm 18.4
